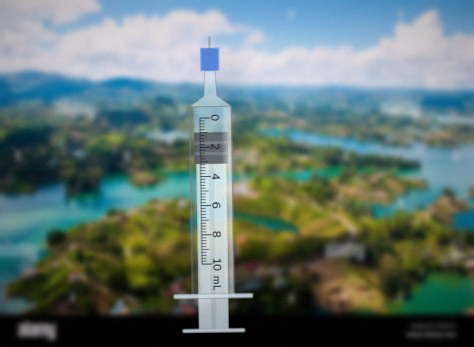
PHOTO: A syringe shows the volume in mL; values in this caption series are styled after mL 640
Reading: mL 1
